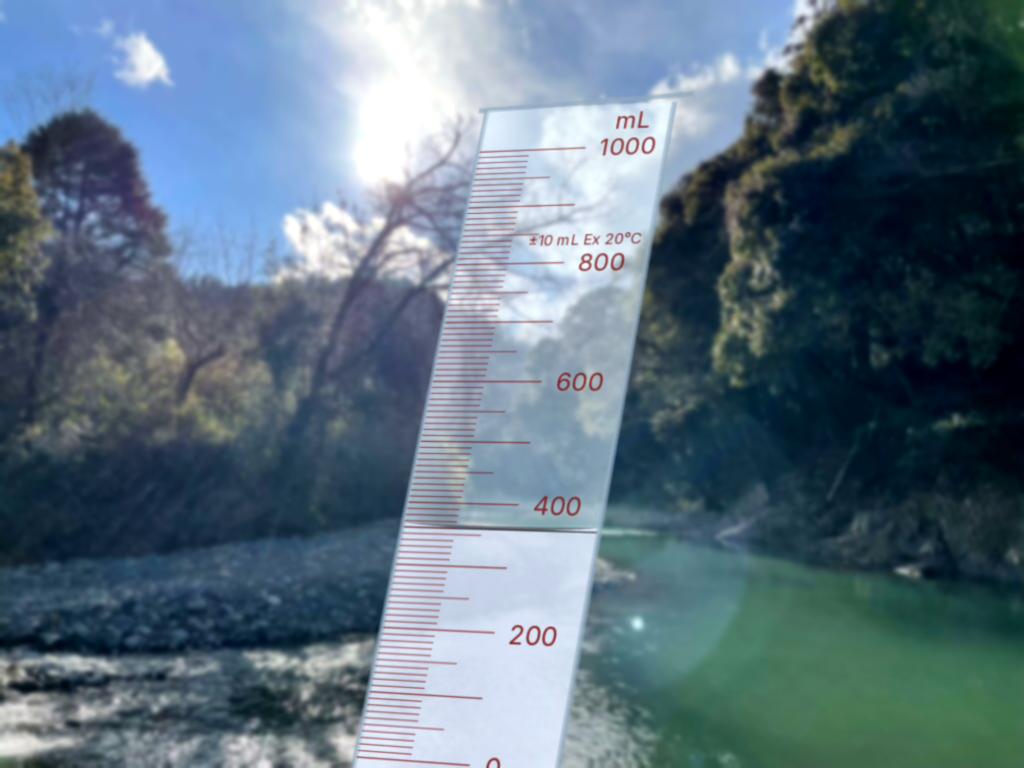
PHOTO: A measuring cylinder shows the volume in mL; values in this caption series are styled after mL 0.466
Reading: mL 360
